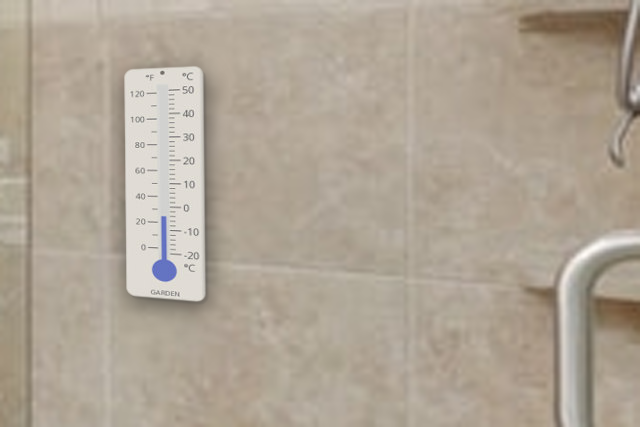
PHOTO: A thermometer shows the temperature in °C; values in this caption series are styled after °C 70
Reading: °C -4
